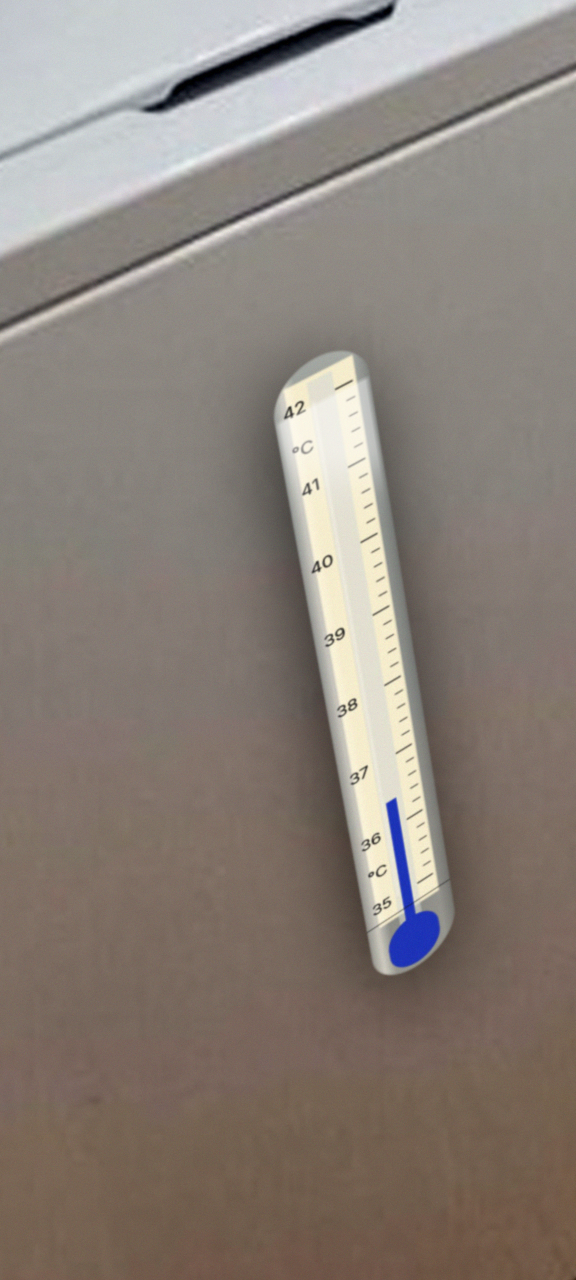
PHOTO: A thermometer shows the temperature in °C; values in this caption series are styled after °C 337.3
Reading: °C 36.4
